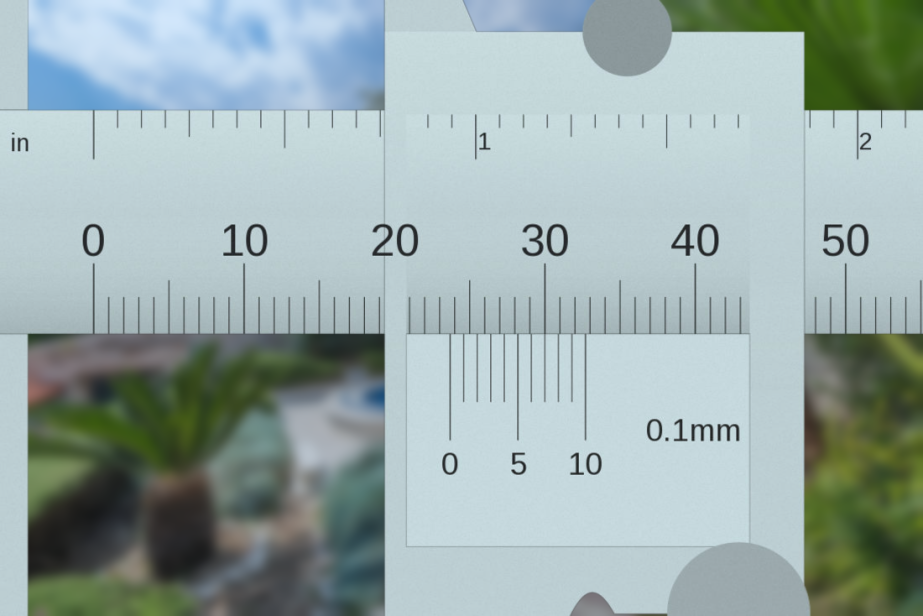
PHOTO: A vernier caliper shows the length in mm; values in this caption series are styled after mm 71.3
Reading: mm 23.7
